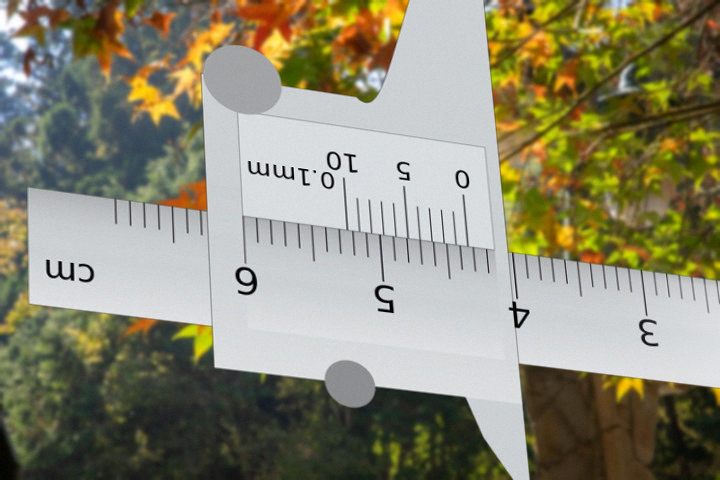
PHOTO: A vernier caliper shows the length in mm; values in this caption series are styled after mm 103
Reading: mm 43.4
